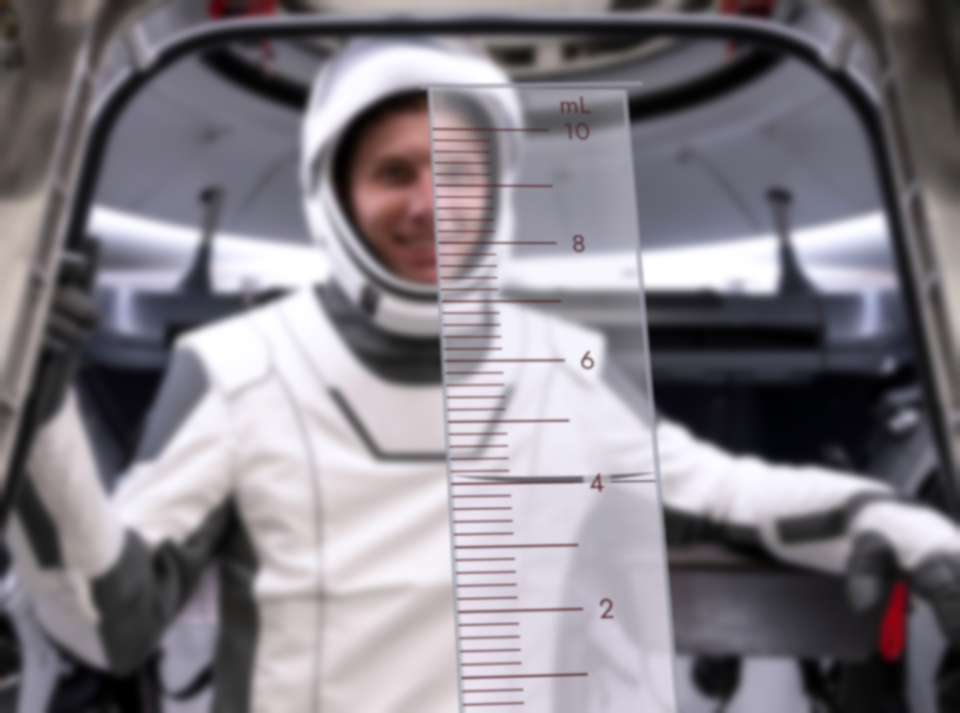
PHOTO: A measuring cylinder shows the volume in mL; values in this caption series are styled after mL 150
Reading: mL 4
